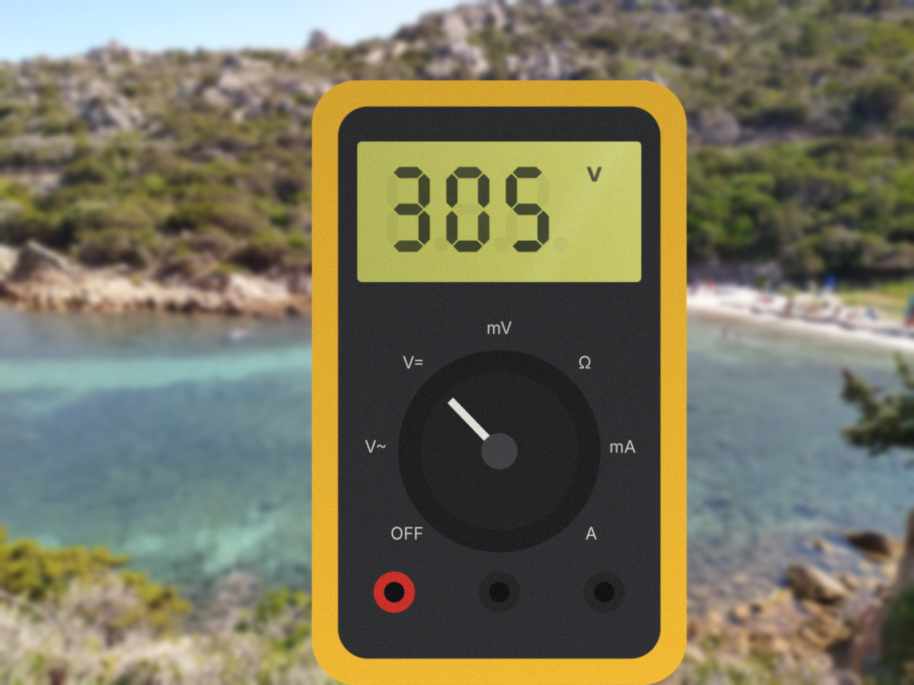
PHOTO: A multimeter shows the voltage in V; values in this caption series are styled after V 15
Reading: V 305
